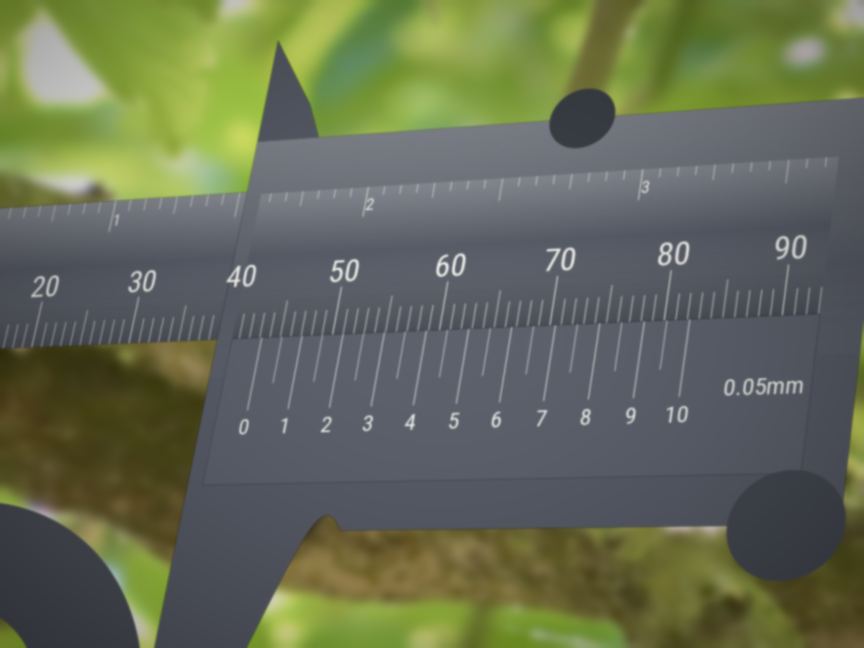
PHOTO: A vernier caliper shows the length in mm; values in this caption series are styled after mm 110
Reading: mm 43.2
